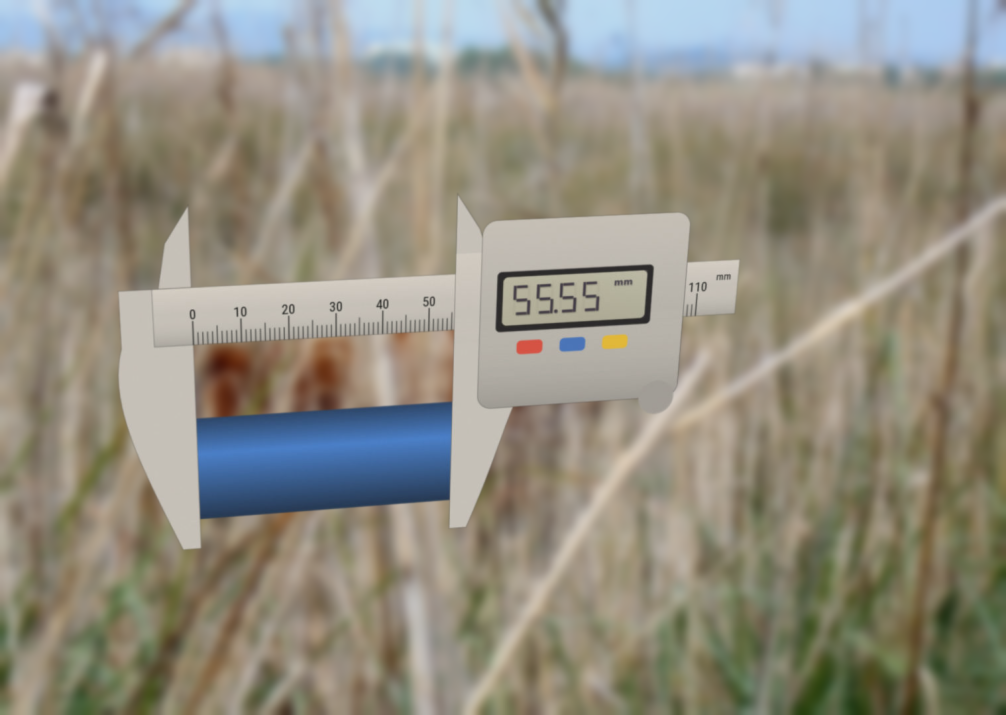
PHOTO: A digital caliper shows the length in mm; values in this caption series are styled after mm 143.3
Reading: mm 55.55
